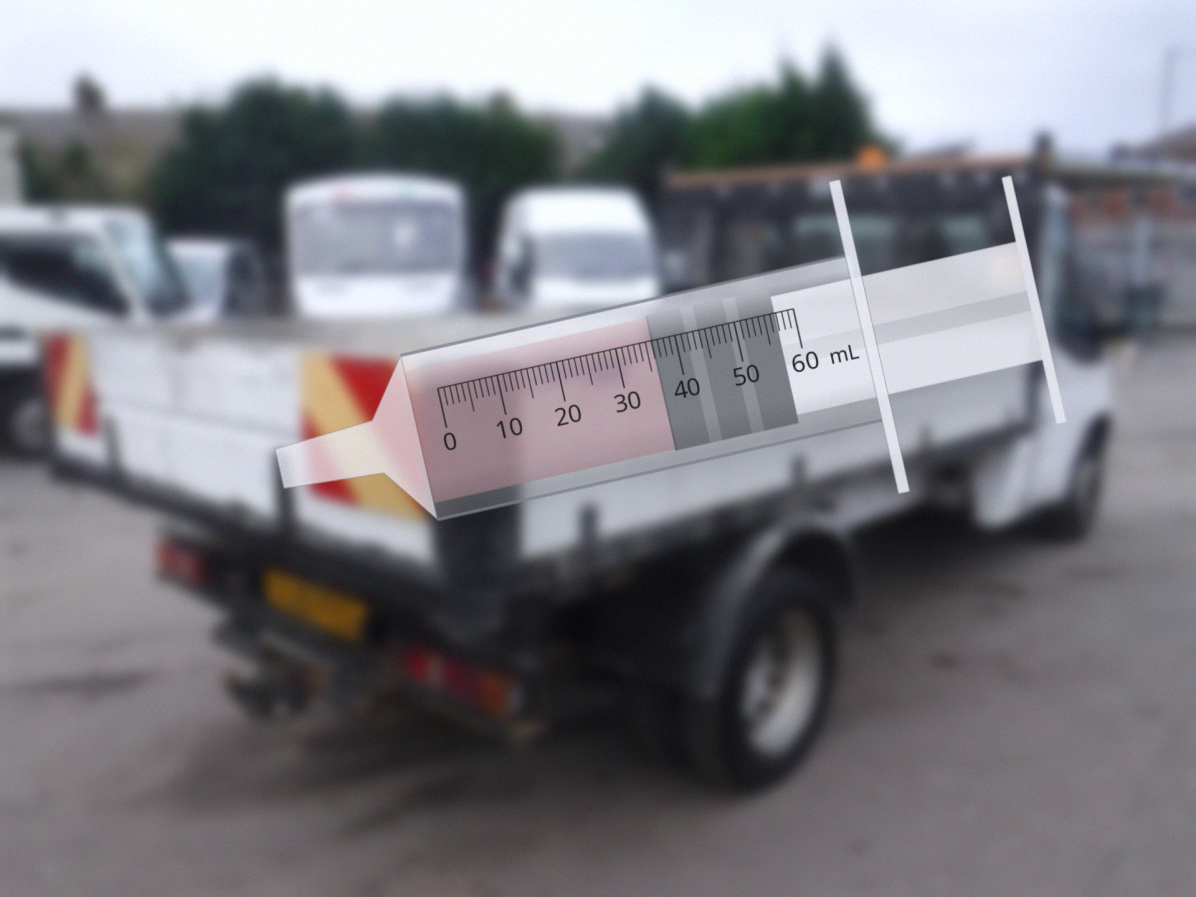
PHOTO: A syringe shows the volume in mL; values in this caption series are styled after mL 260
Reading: mL 36
